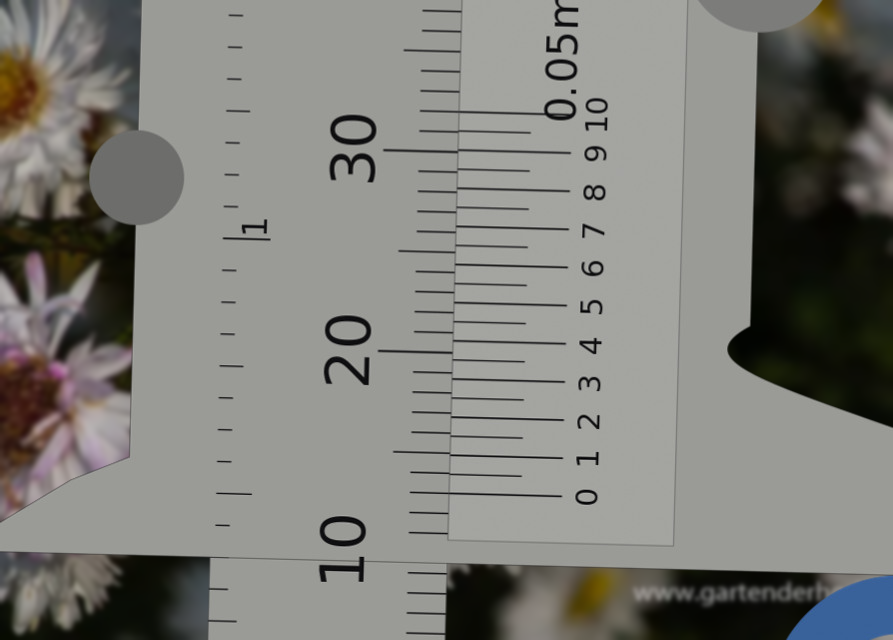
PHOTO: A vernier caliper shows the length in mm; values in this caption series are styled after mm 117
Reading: mm 13.0
